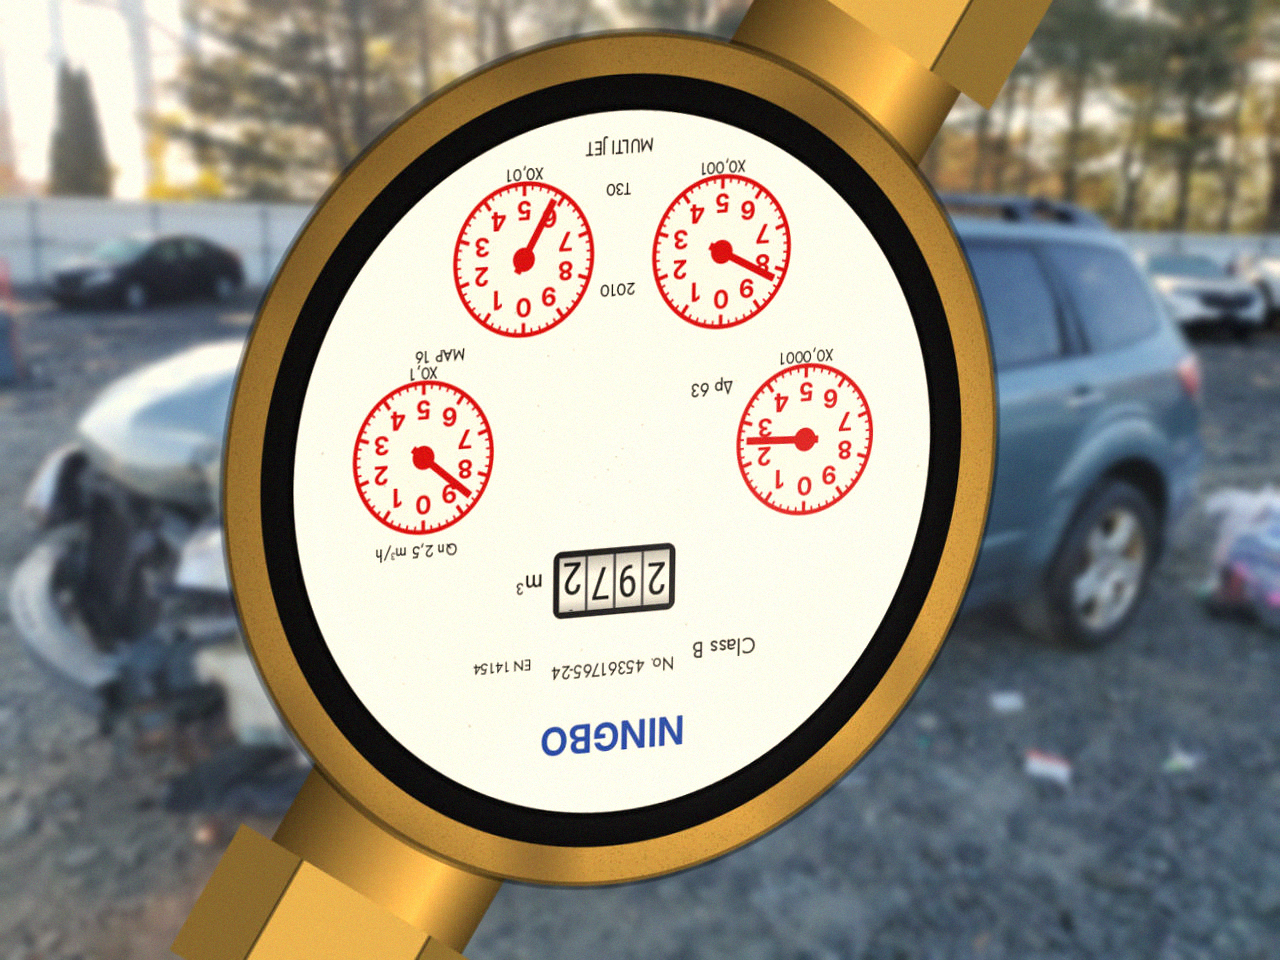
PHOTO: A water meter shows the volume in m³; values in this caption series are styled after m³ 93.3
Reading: m³ 2971.8582
